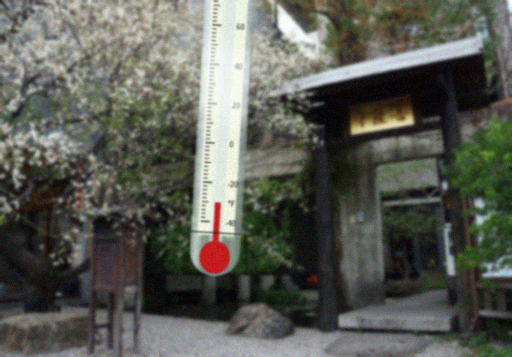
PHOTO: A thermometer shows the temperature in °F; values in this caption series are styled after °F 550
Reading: °F -30
